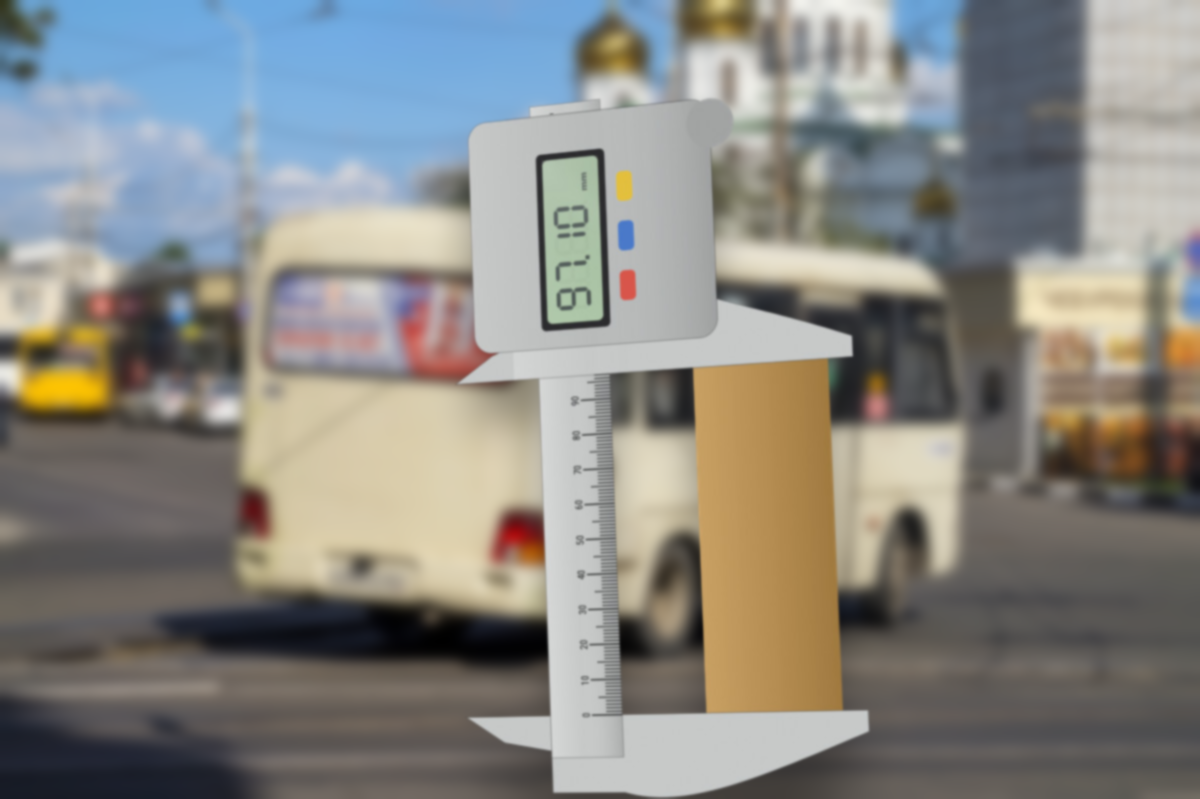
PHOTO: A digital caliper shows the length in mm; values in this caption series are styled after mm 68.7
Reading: mm 97.10
